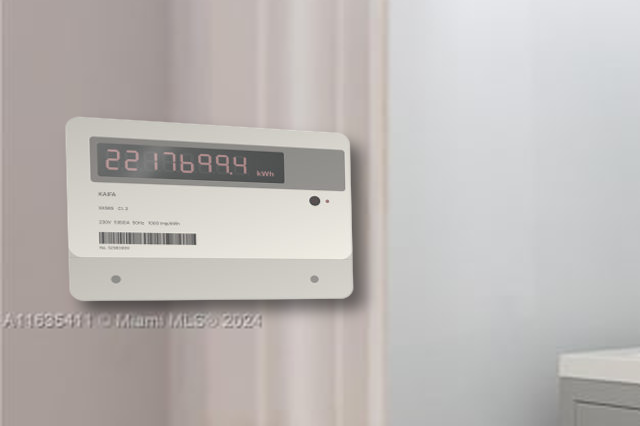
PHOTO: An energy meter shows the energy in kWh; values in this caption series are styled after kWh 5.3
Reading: kWh 2217699.4
